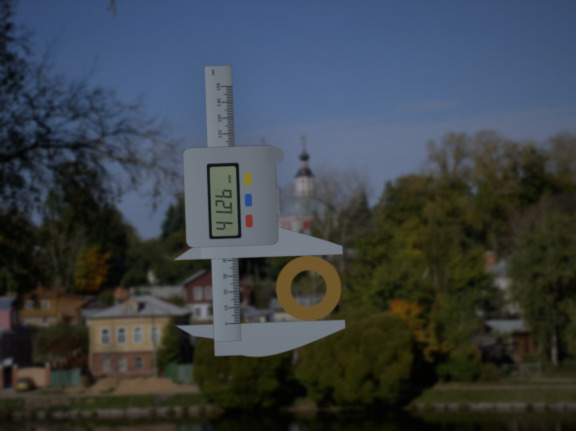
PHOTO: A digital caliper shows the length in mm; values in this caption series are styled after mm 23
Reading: mm 41.26
